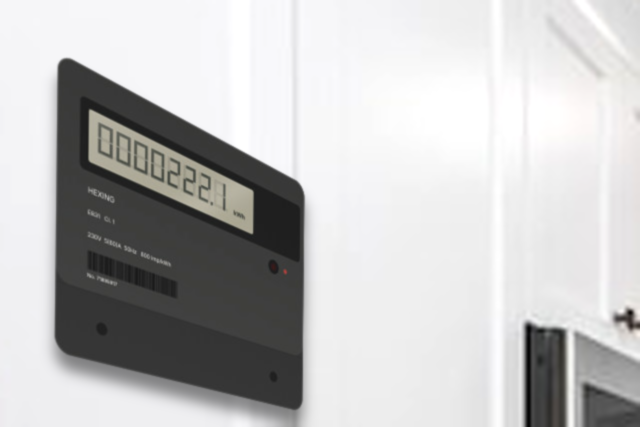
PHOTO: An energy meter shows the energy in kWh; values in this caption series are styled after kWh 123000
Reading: kWh 222.1
